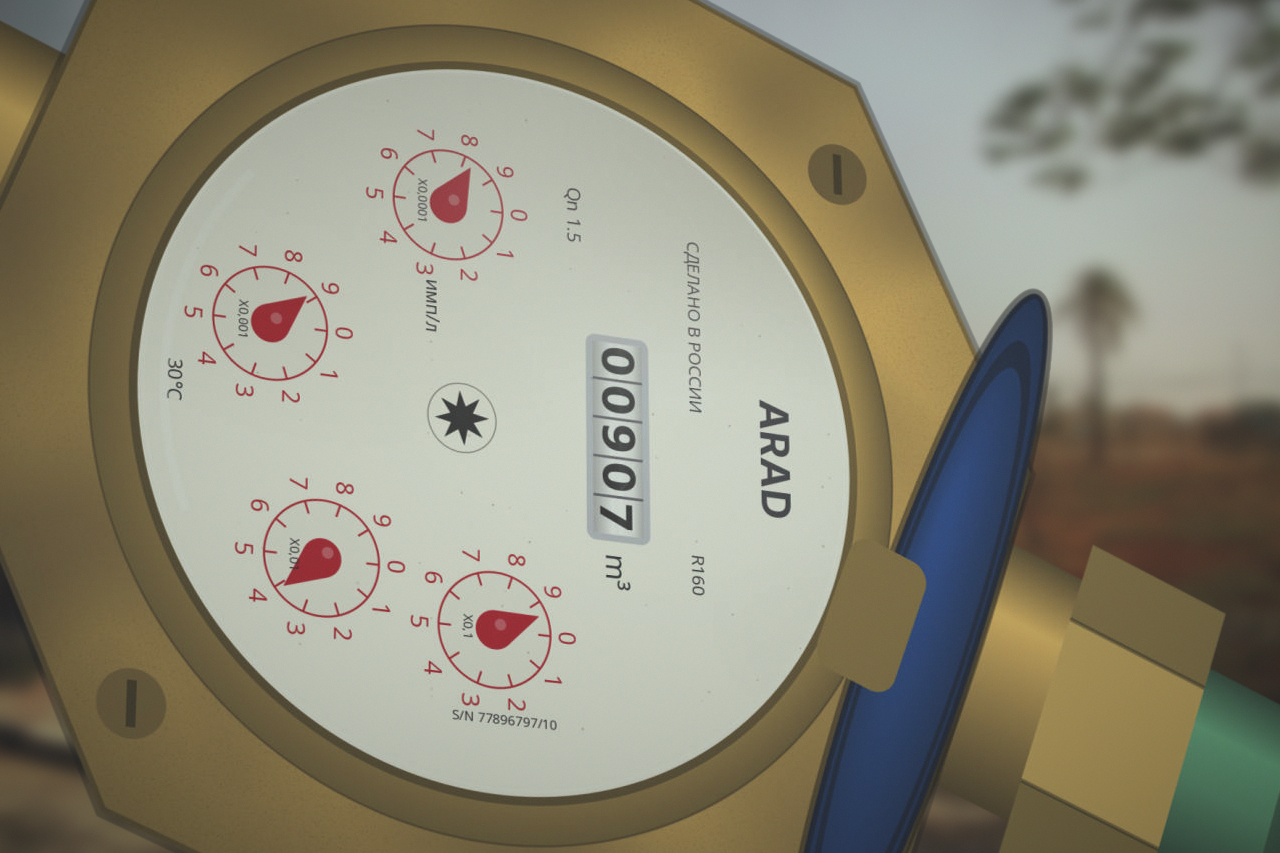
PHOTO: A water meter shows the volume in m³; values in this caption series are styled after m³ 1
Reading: m³ 906.9388
